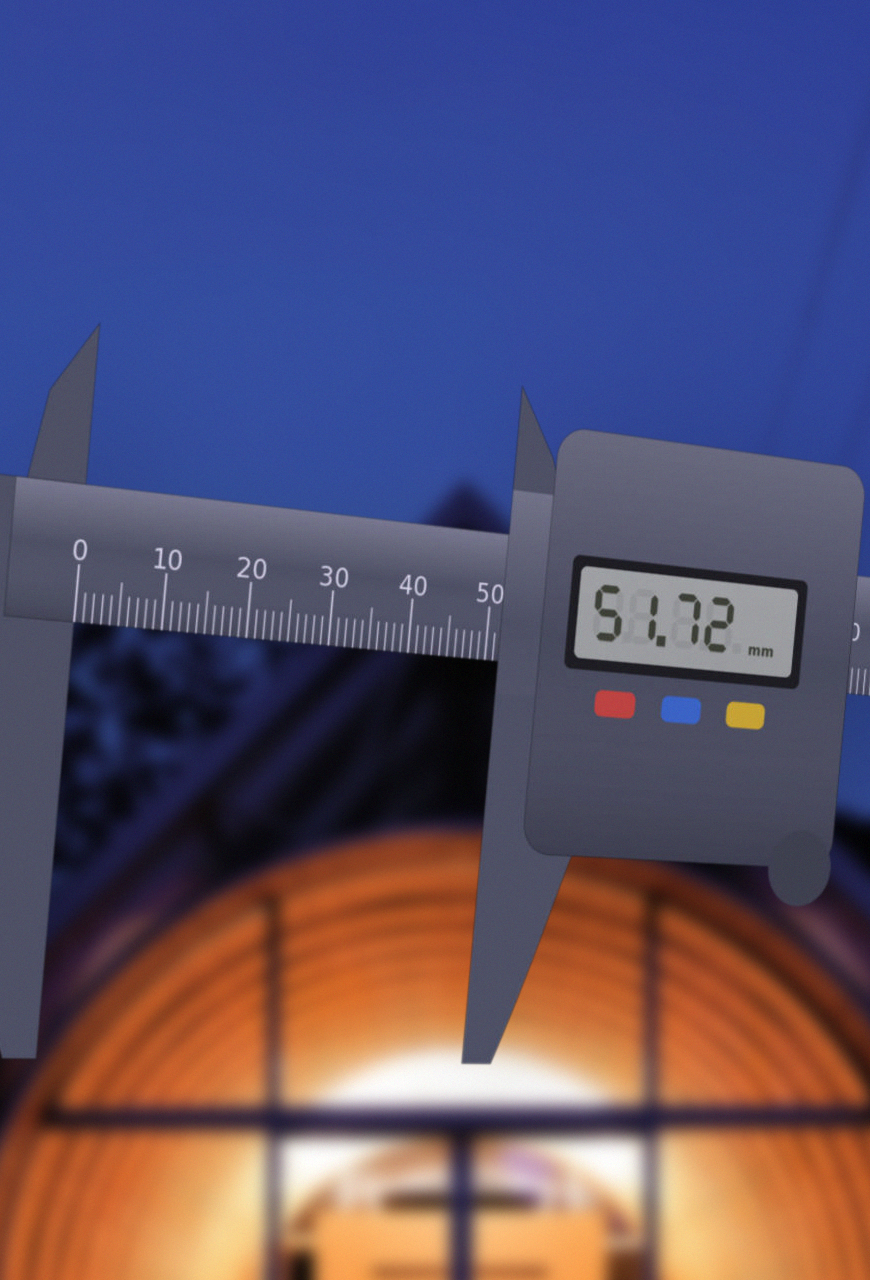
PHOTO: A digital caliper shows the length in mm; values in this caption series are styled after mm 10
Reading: mm 51.72
